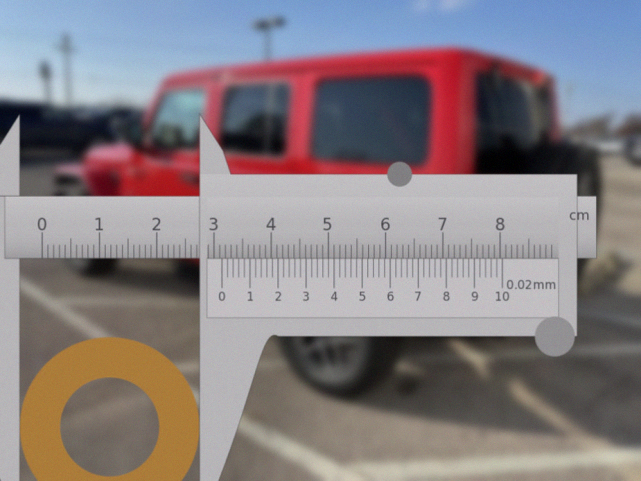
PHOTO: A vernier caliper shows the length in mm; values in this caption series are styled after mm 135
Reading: mm 31.4
